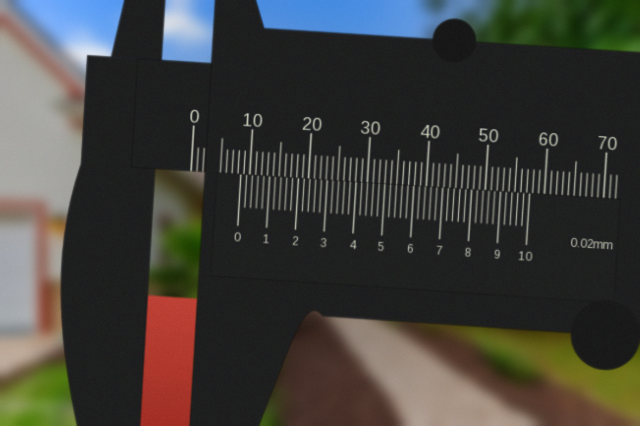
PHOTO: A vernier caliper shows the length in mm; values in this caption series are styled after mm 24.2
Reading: mm 8.5
